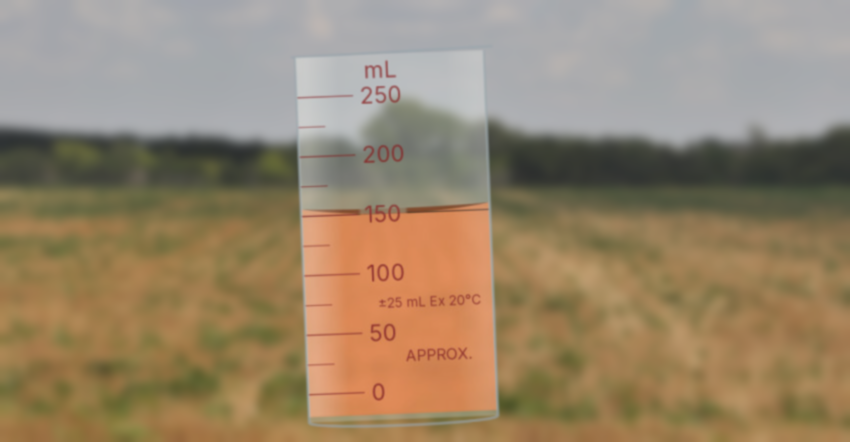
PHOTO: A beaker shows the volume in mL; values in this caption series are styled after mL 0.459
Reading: mL 150
